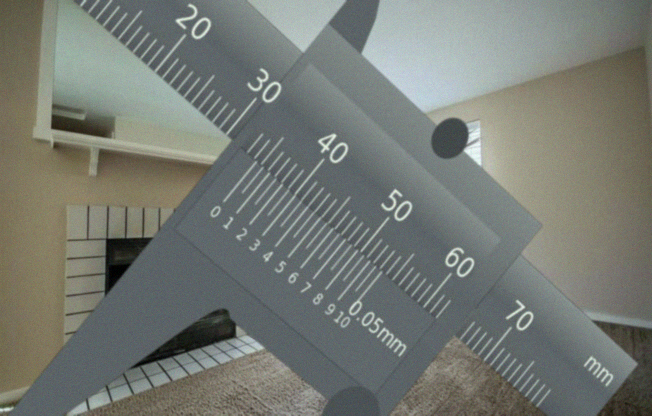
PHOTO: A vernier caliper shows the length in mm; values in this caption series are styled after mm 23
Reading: mm 34.4
